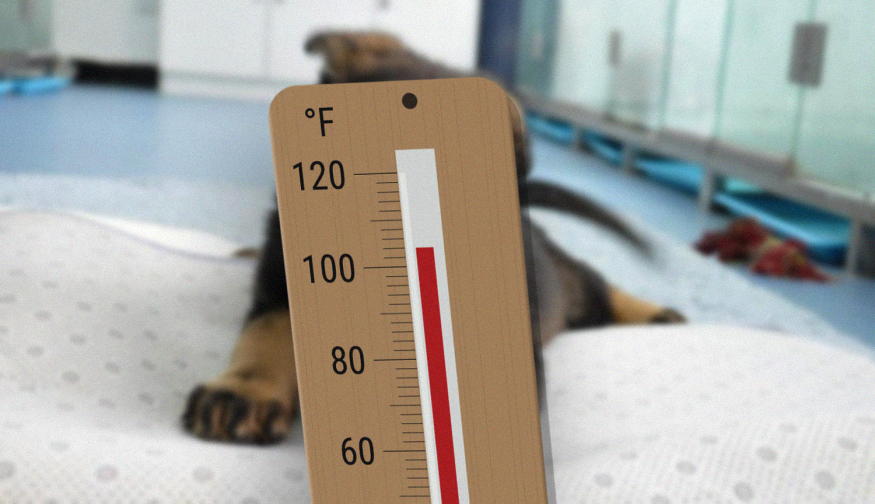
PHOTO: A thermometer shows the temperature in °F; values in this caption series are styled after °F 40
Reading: °F 104
